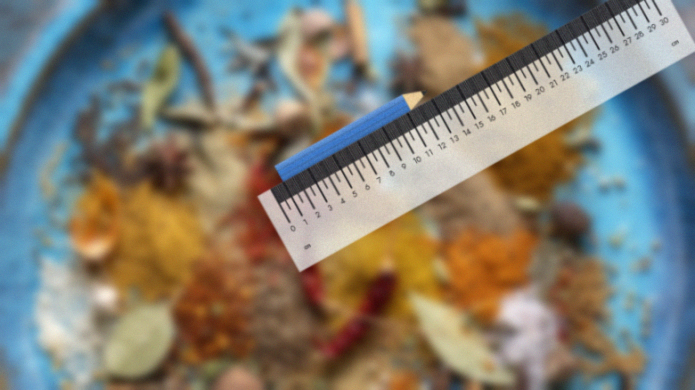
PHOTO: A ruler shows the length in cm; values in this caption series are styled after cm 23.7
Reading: cm 12
